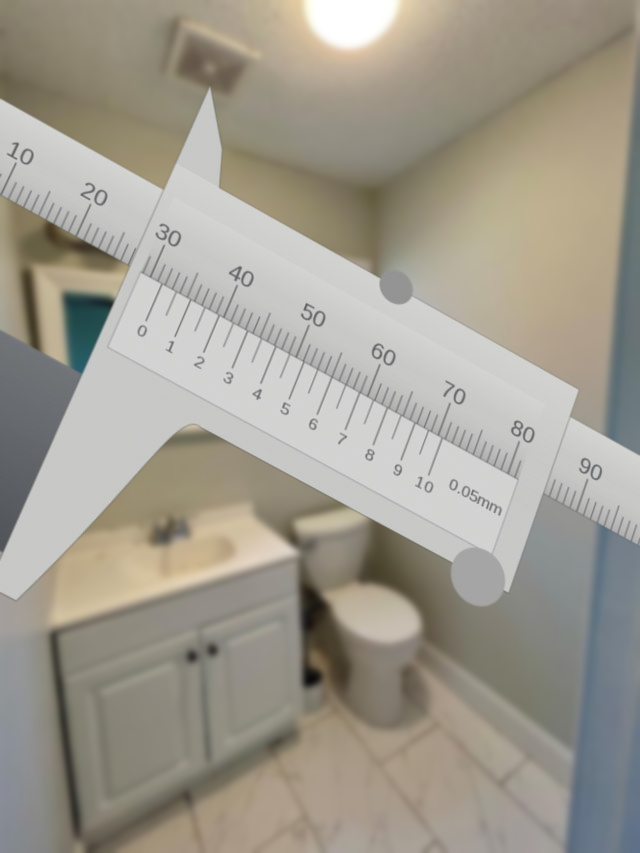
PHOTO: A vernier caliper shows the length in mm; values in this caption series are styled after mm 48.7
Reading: mm 31.6
